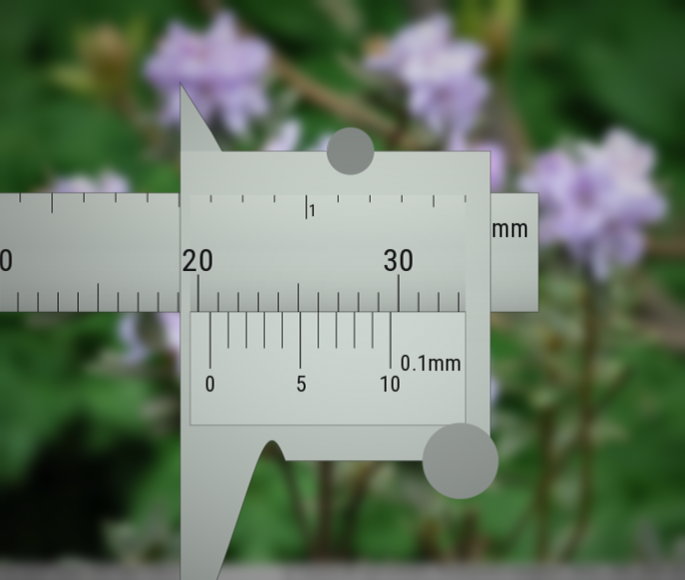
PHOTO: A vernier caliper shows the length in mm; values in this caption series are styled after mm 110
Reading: mm 20.6
